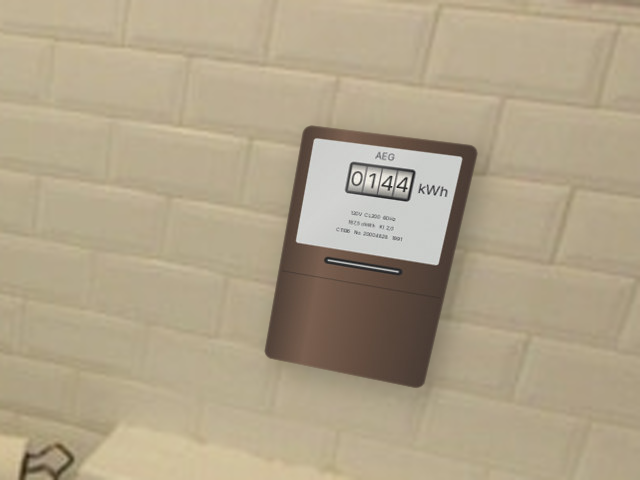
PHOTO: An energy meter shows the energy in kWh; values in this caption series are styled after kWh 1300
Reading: kWh 144
